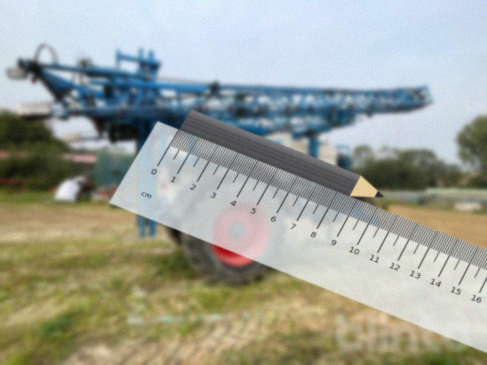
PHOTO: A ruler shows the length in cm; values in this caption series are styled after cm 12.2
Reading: cm 10
